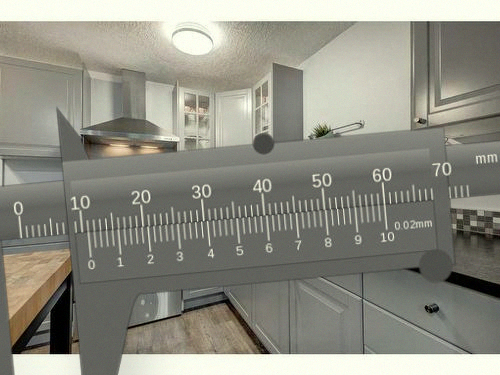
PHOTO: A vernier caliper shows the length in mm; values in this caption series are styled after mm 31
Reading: mm 11.0
